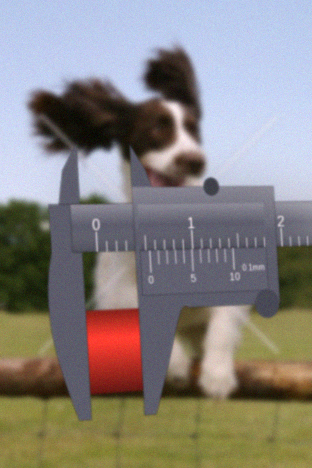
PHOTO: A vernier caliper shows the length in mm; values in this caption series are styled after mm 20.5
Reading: mm 5.4
